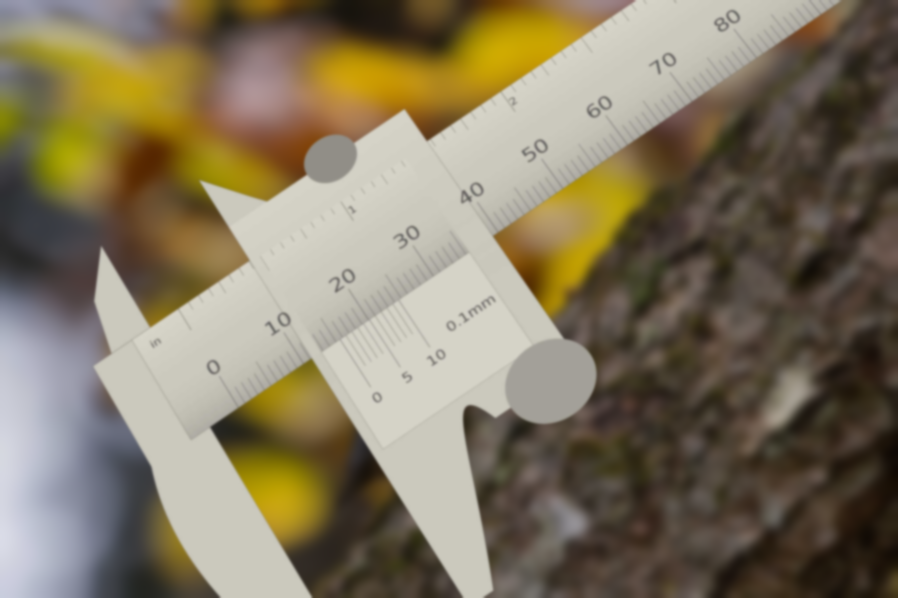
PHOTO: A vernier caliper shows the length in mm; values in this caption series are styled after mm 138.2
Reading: mm 15.6
